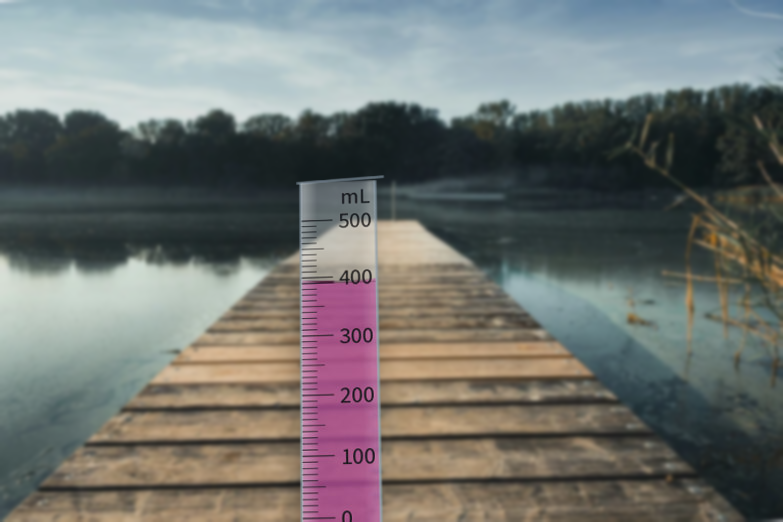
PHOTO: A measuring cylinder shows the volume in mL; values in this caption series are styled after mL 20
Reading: mL 390
